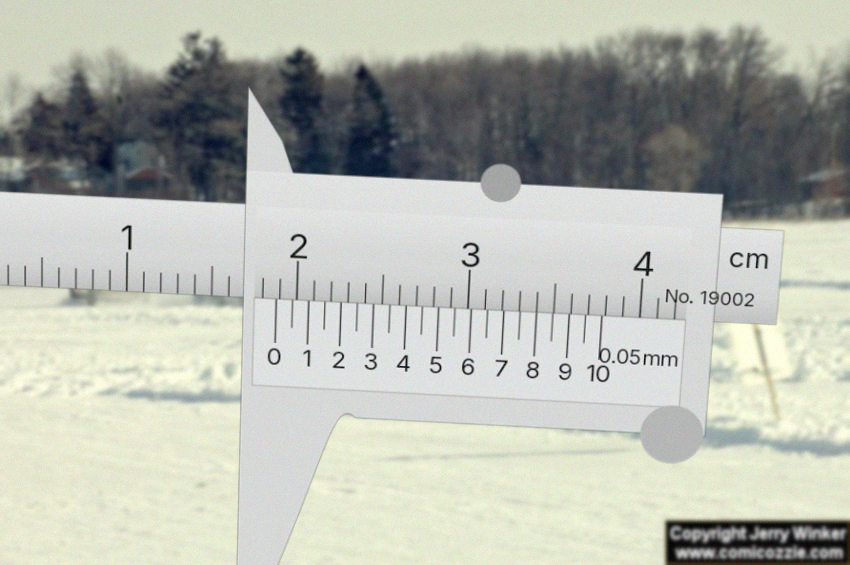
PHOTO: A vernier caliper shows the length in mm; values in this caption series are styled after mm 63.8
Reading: mm 18.8
